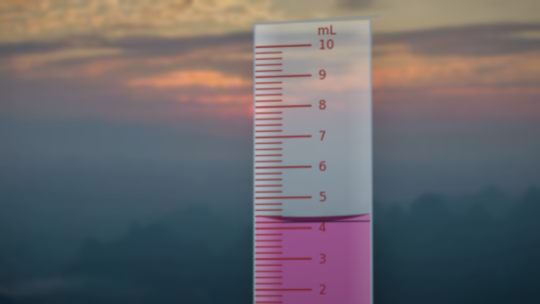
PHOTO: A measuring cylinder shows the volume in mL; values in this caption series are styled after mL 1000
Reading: mL 4.2
